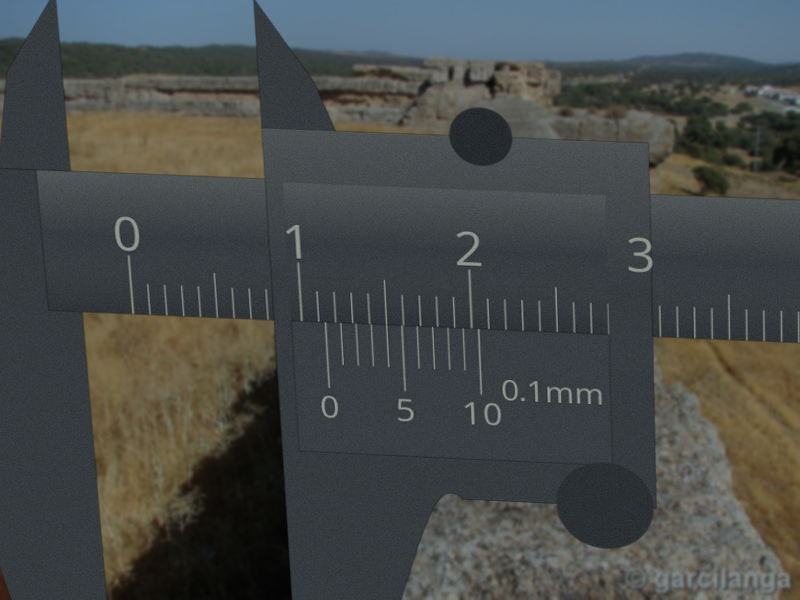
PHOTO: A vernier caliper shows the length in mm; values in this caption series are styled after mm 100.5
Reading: mm 11.4
